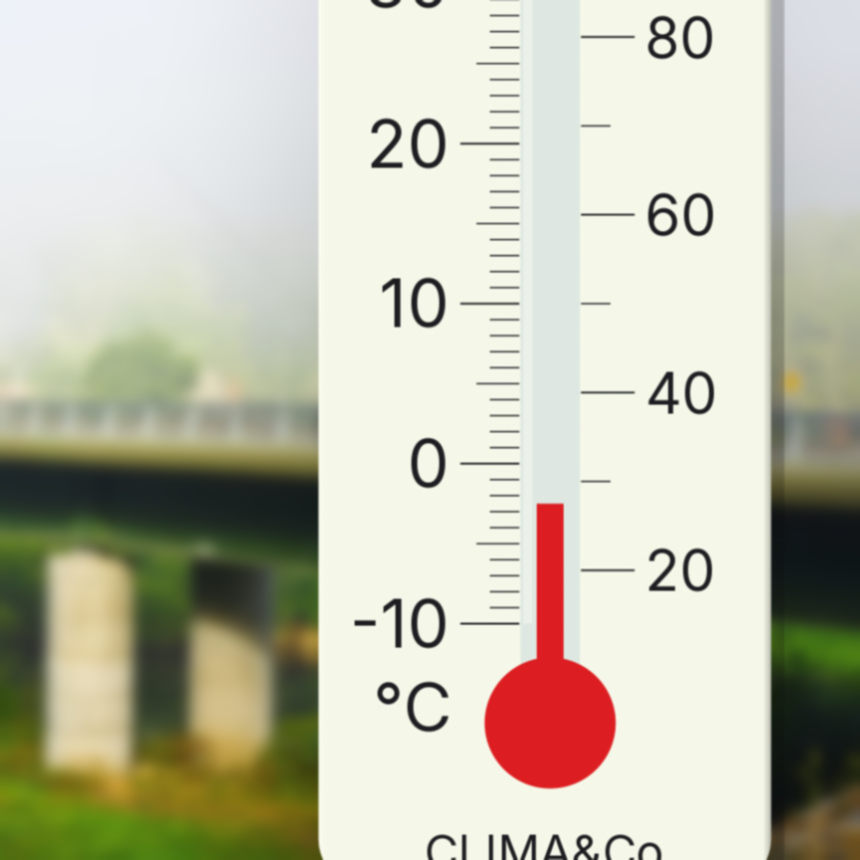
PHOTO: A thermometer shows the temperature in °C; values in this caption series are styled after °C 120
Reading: °C -2.5
